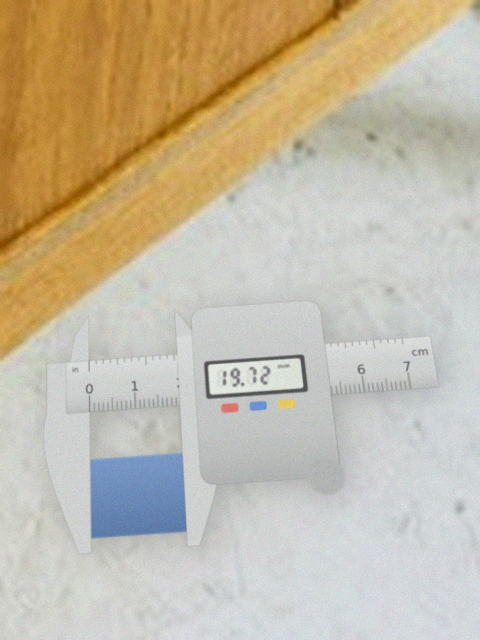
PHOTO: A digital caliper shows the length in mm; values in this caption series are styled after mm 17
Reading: mm 19.72
